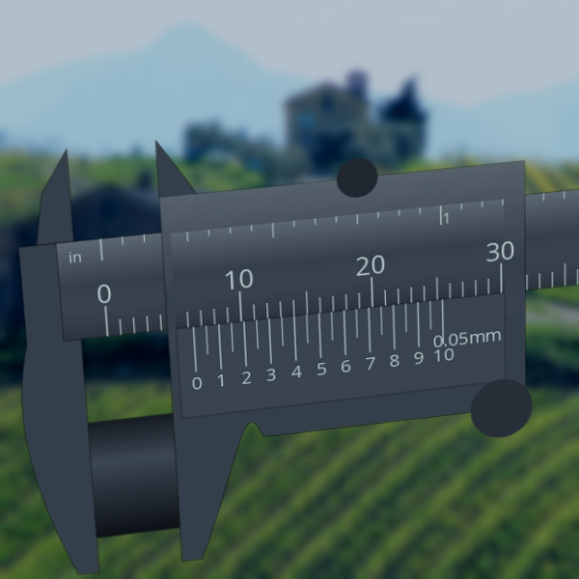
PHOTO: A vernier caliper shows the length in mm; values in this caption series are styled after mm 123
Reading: mm 6.4
